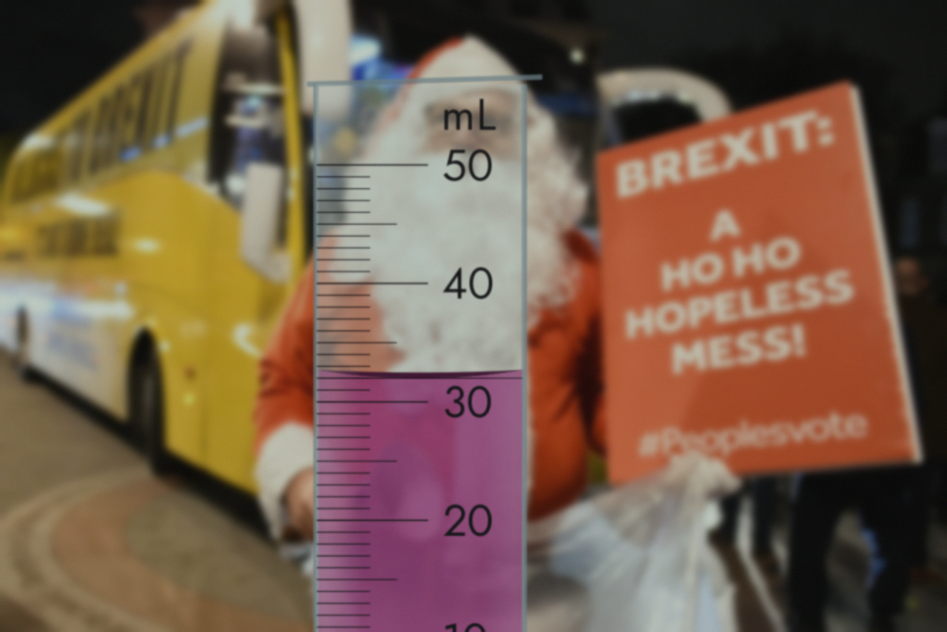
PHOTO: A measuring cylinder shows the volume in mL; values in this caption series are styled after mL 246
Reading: mL 32
